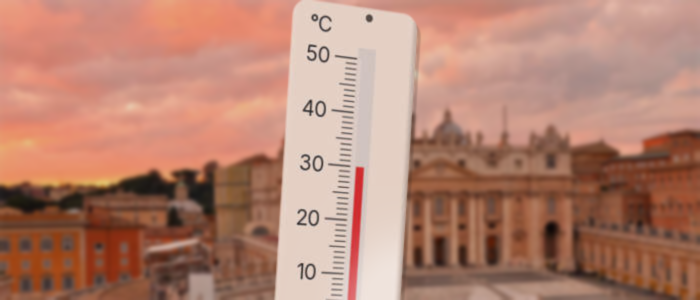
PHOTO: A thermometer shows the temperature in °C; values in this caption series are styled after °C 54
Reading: °C 30
